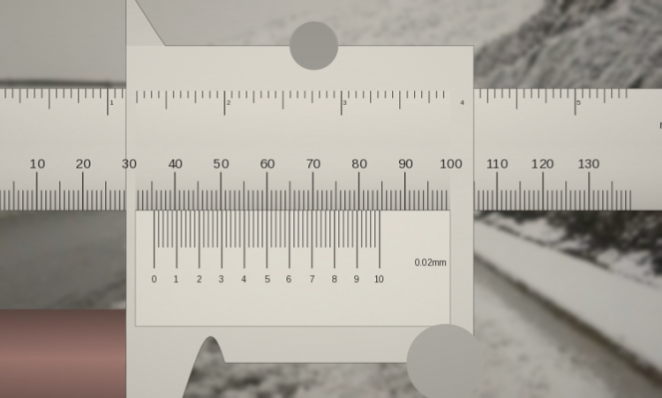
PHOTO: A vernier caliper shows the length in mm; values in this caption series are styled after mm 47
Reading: mm 35.5
